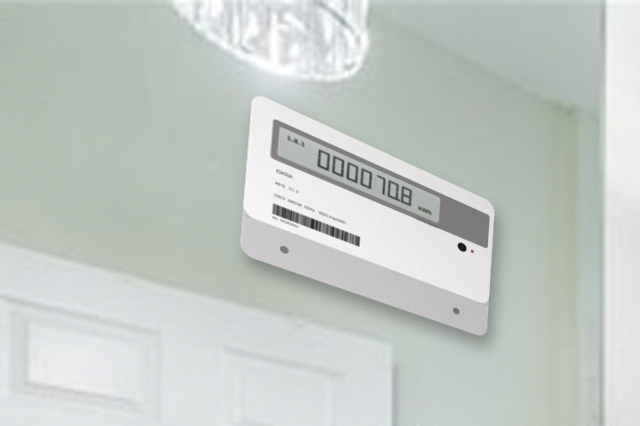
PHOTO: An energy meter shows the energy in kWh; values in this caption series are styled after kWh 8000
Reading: kWh 70.8
